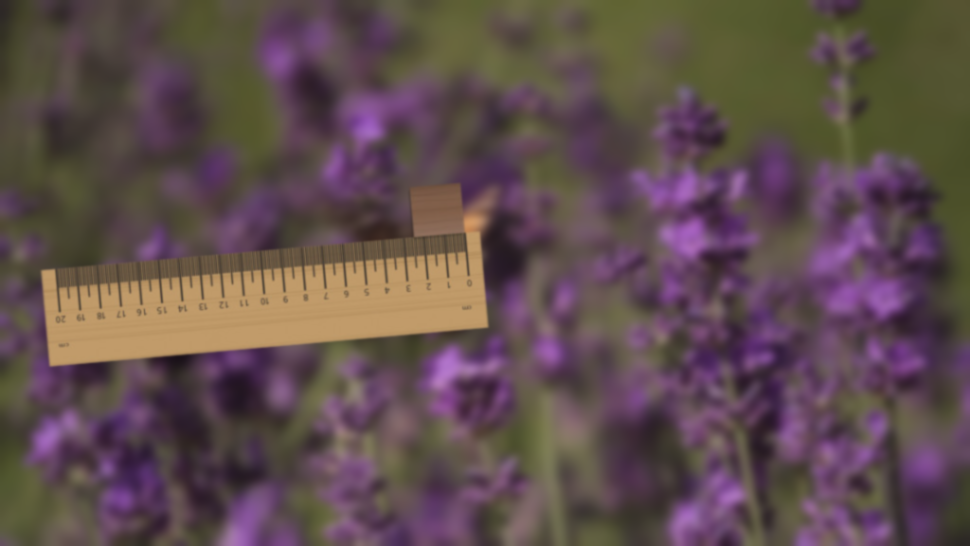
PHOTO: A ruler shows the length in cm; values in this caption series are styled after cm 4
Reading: cm 2.5
